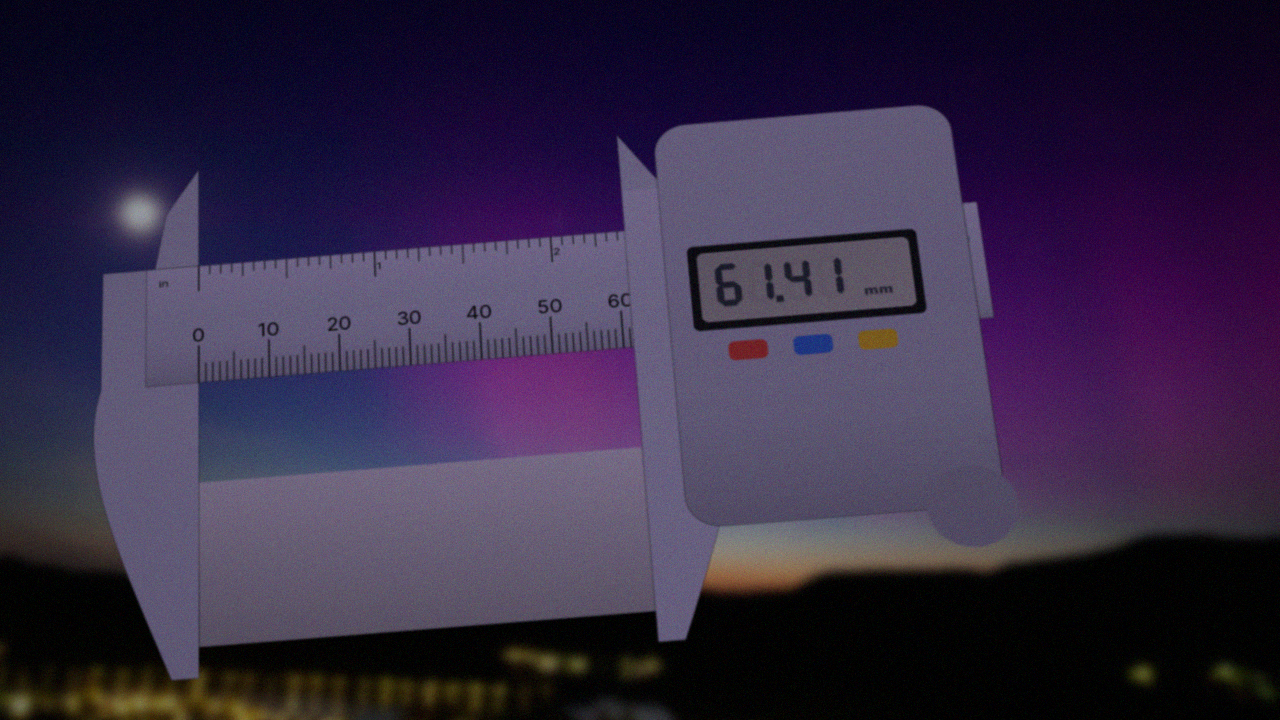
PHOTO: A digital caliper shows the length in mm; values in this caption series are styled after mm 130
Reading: mm 61.41
